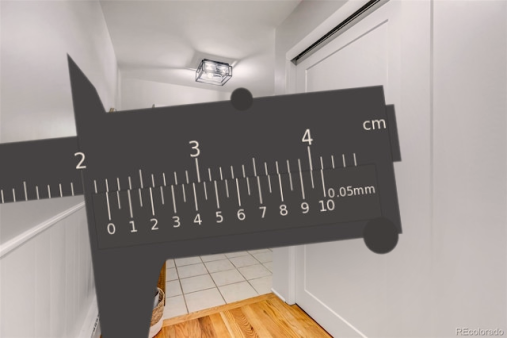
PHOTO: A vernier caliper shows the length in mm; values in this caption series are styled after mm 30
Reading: mm 21.9
